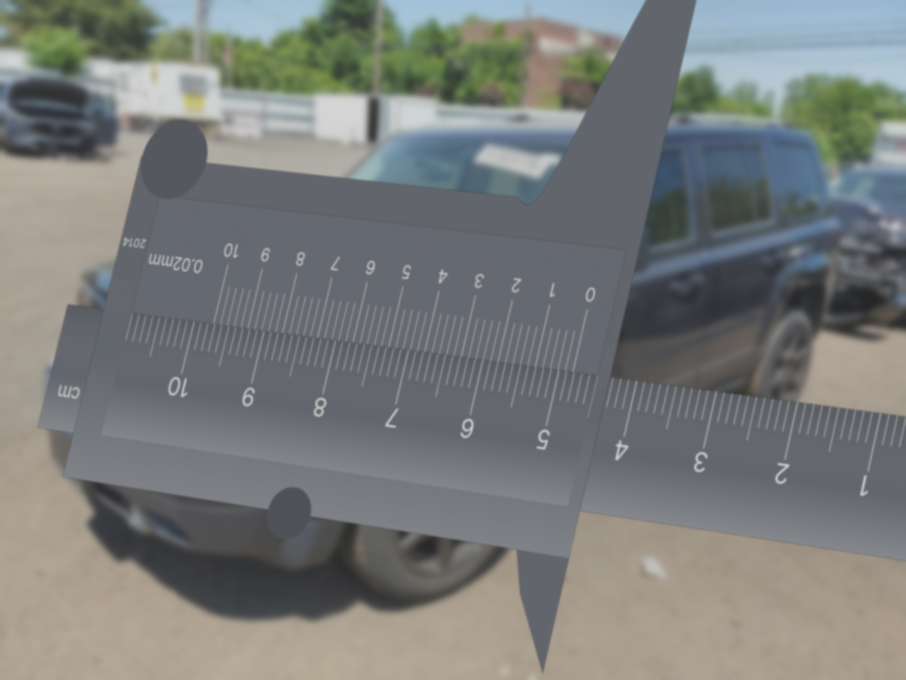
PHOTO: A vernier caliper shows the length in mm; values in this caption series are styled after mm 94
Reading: mm 48.2
